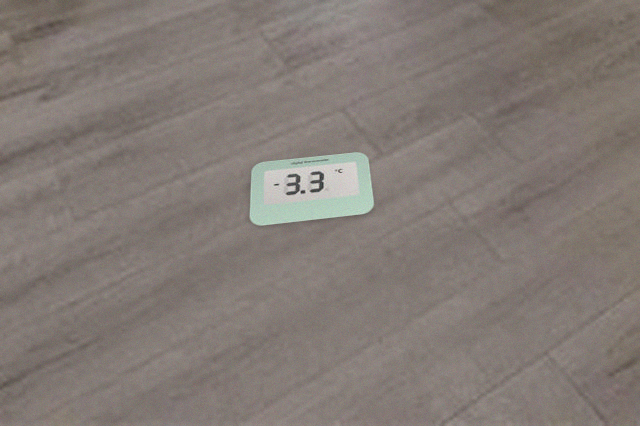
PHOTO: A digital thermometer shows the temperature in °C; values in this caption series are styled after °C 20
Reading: °C -3.3
